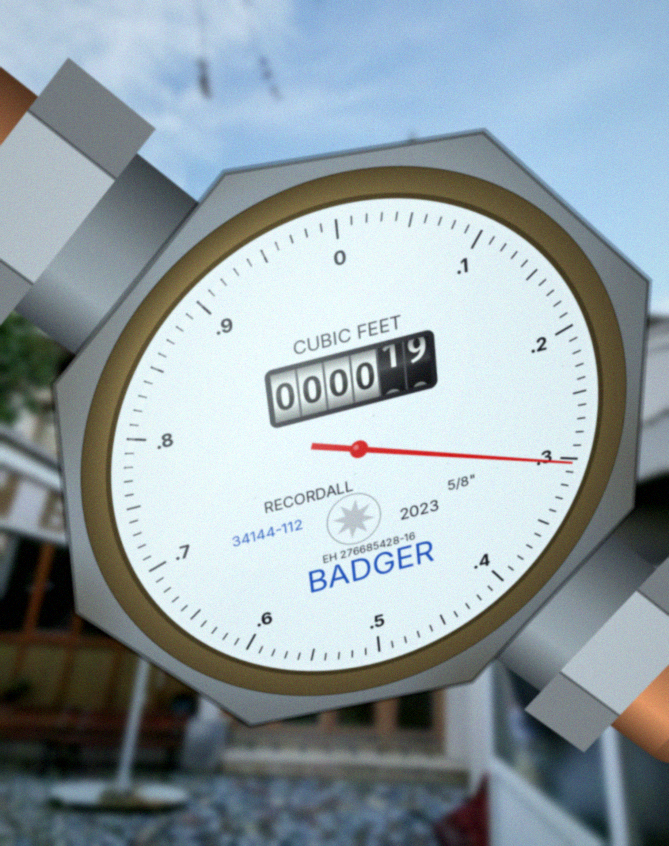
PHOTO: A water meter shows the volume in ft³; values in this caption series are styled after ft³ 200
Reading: ft³ 19.30
